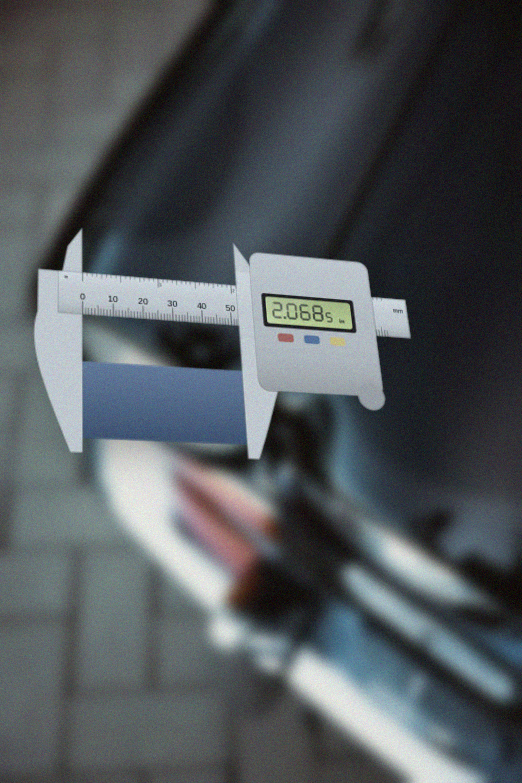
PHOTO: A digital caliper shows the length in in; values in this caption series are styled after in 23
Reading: in 2.0685
